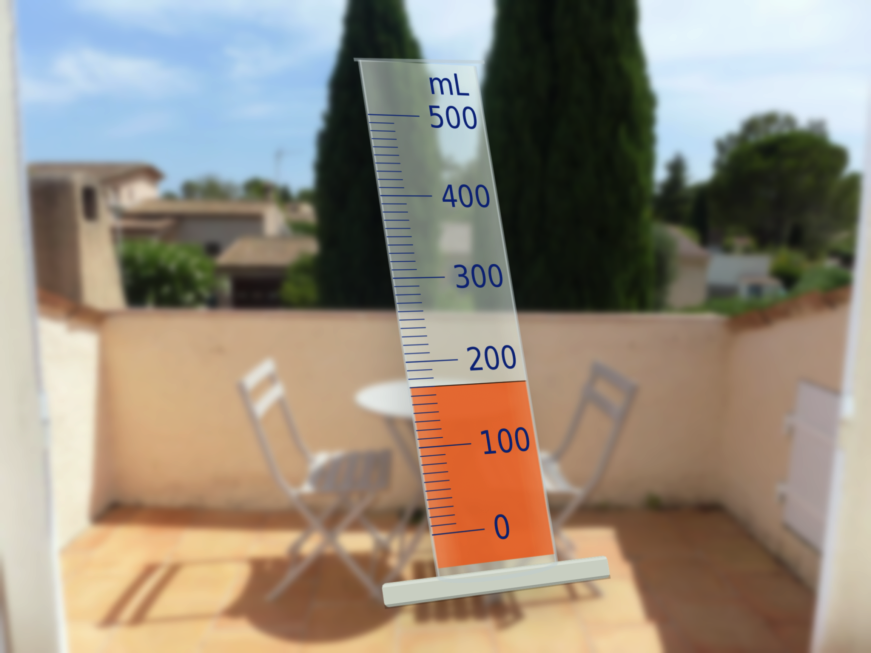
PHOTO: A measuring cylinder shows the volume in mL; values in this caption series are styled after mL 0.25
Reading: mL 170
